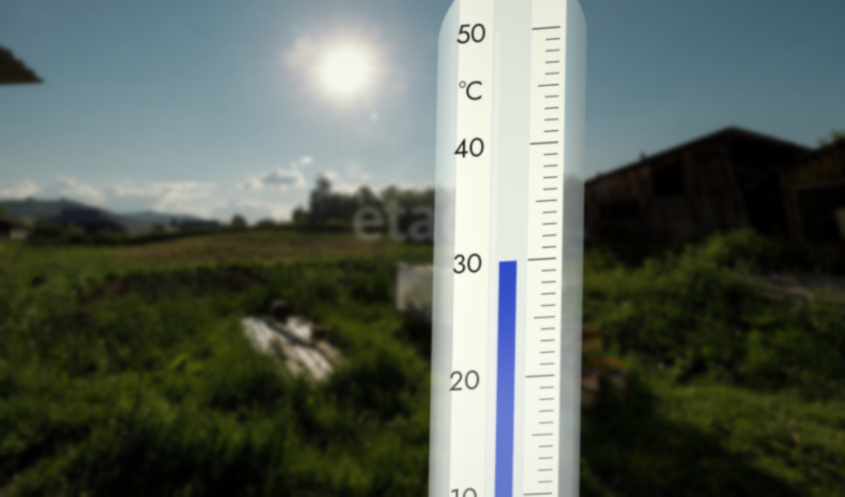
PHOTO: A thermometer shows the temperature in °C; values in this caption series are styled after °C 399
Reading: °C 30
